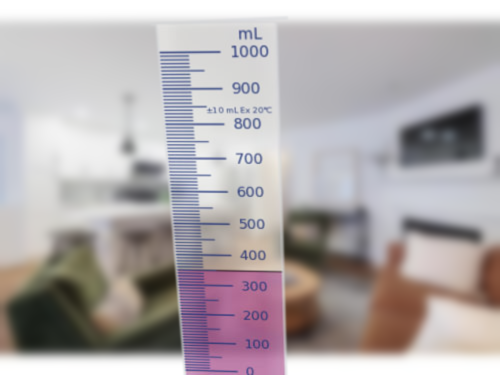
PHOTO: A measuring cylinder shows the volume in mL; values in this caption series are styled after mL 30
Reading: mL 350
